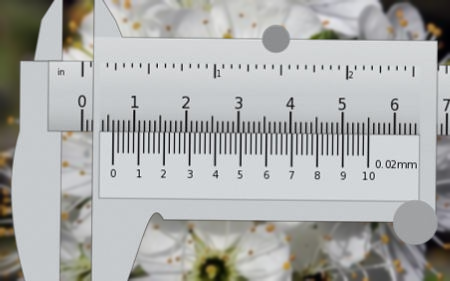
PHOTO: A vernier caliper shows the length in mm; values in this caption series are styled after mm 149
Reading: mm 6.0
